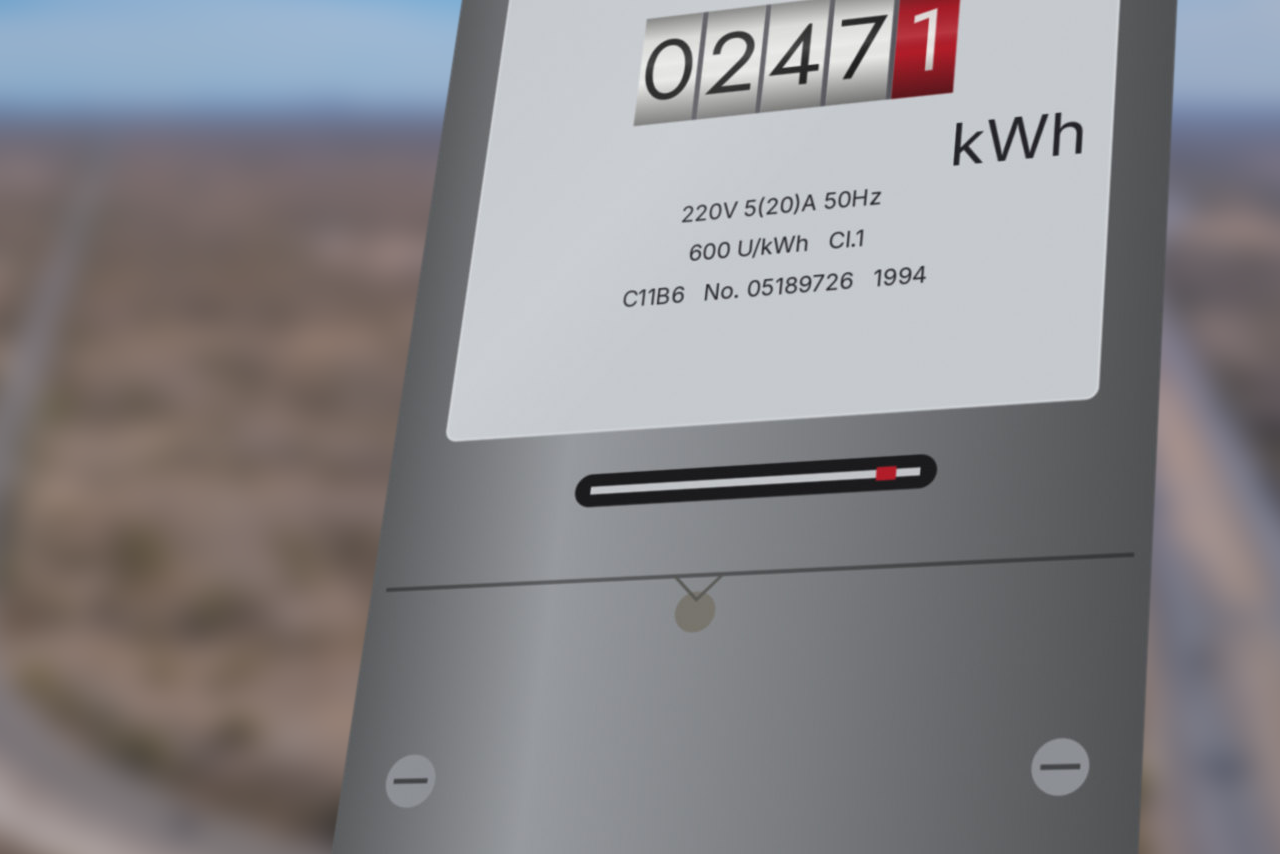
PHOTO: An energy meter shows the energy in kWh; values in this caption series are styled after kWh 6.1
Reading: kWh 247.1
